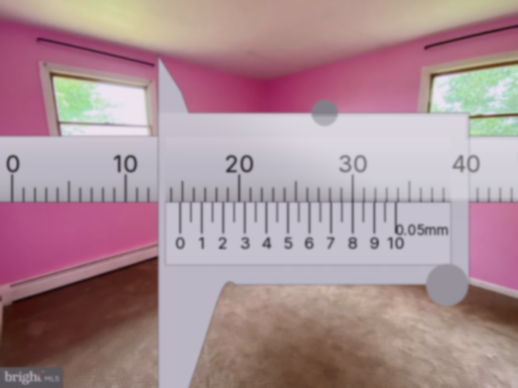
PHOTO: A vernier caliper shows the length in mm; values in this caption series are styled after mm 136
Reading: mm 14.8
